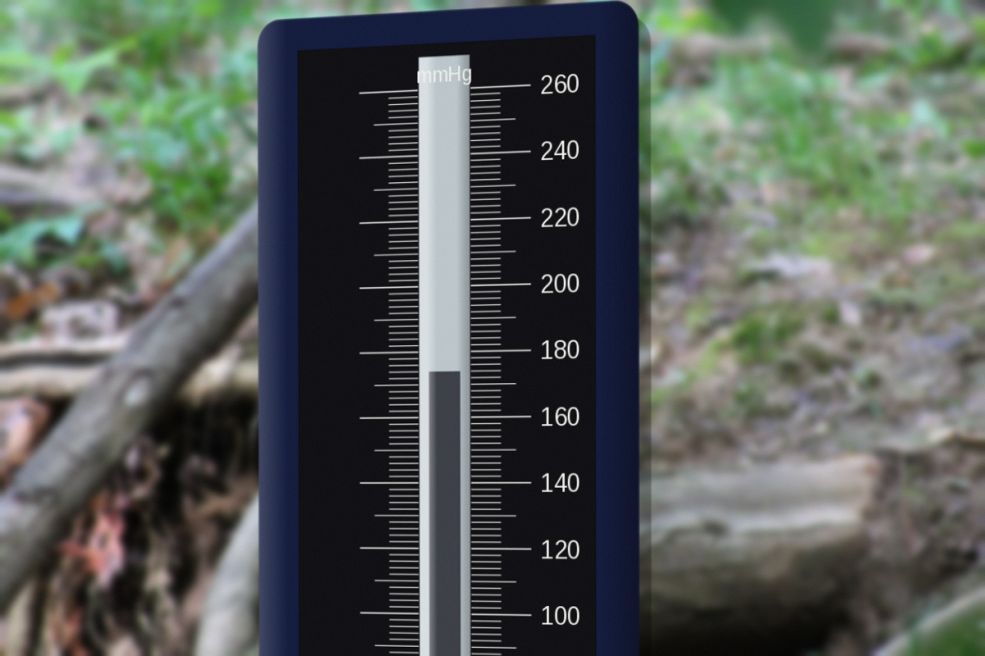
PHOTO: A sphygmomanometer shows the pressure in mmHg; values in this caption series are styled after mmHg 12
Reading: mmHg 174
